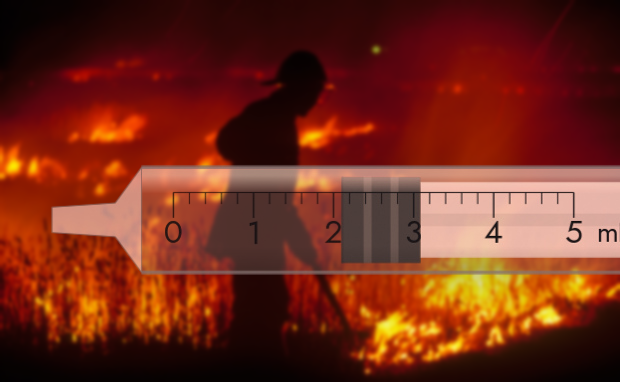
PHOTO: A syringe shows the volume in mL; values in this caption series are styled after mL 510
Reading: mL 2.1
